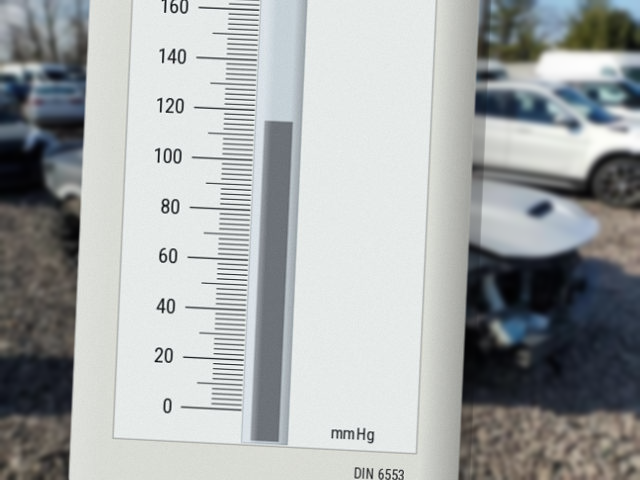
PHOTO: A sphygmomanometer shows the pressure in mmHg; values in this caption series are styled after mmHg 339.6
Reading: mmHg 116
